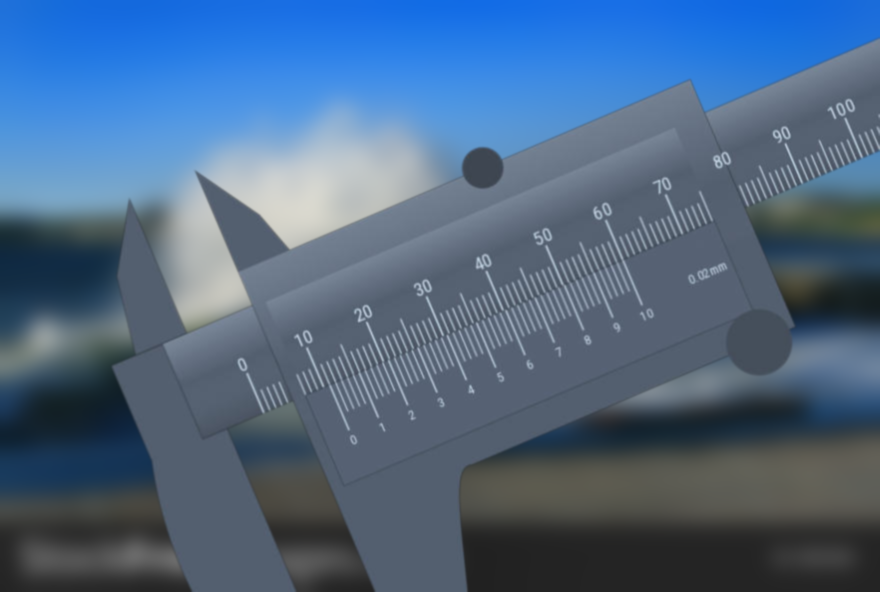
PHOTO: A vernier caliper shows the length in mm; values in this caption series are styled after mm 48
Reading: mm 11.0
